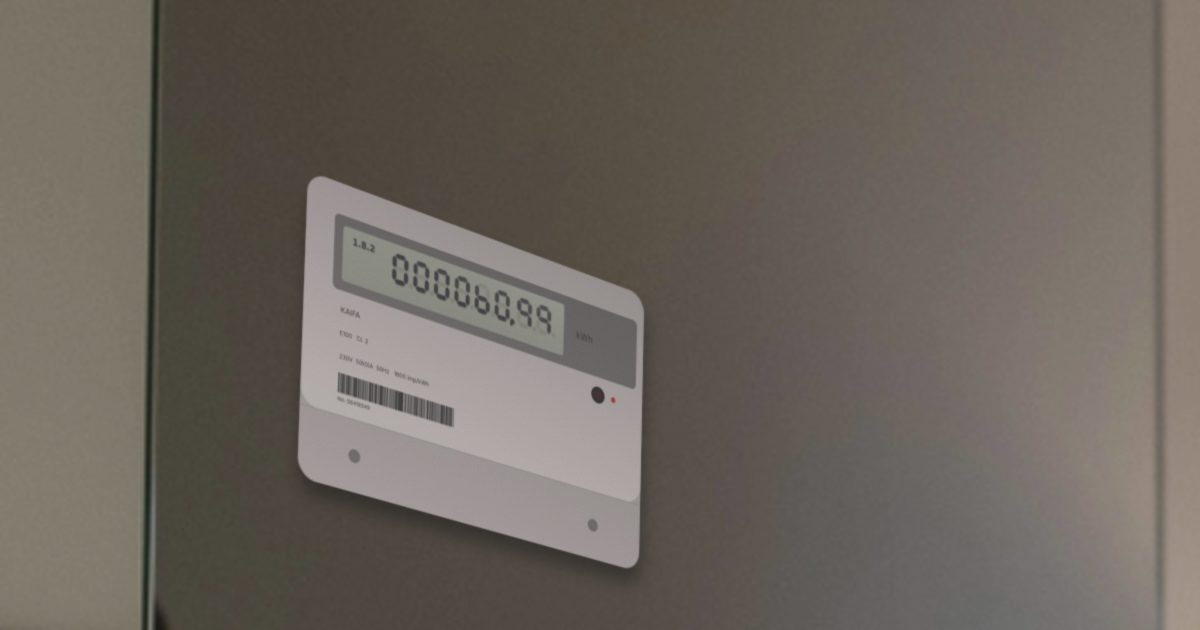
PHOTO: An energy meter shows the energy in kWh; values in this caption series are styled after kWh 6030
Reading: kWh 60.99
